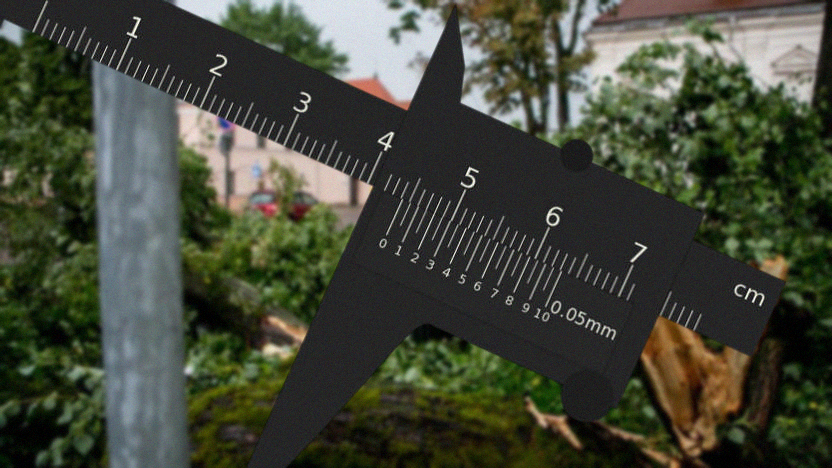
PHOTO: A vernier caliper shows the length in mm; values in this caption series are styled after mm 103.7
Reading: mm 44.2
